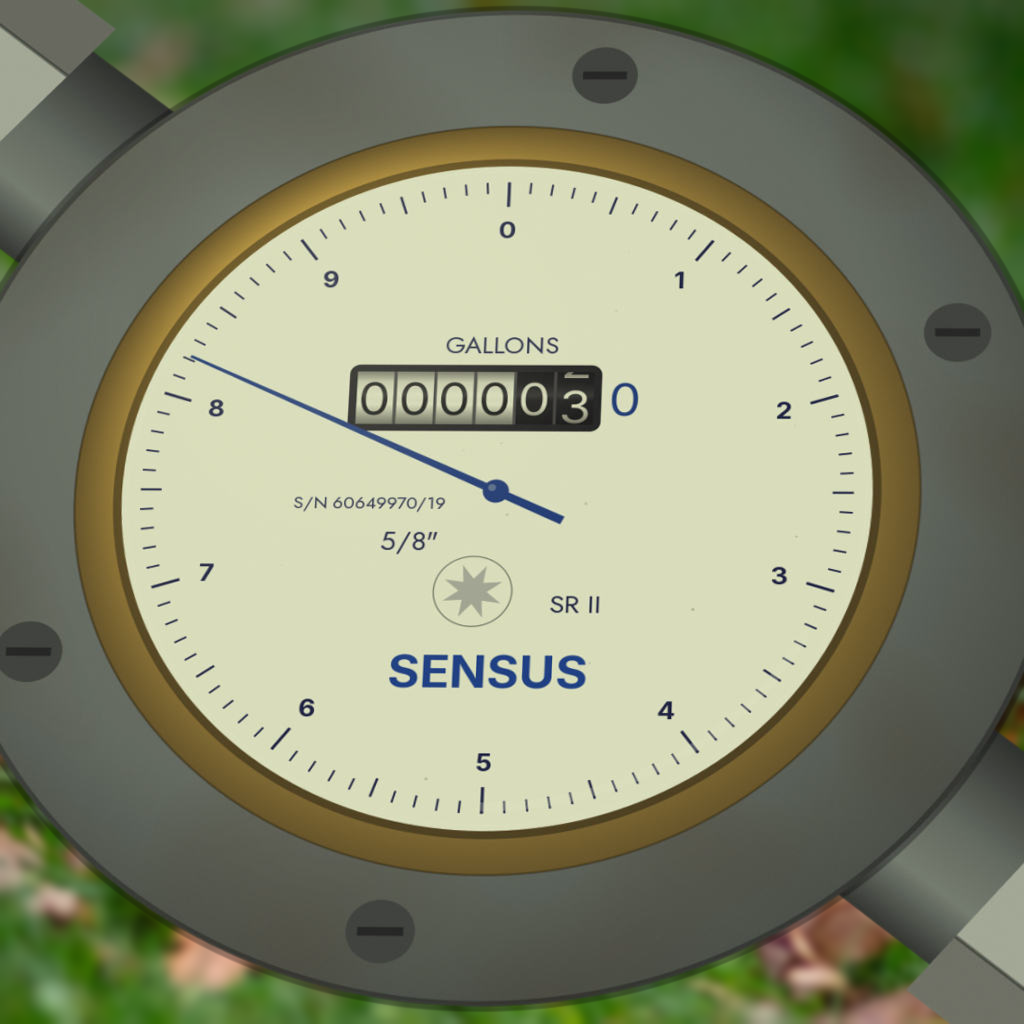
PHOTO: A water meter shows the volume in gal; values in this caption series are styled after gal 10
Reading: gal 28.2
